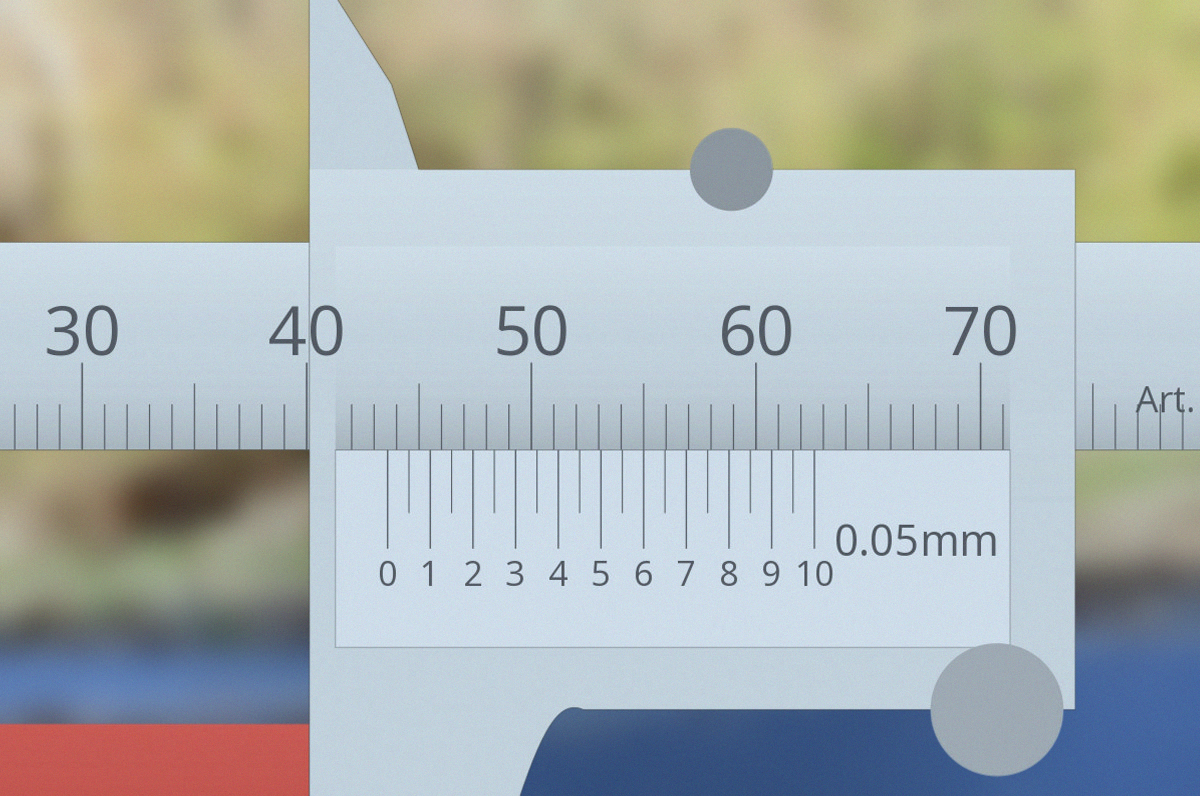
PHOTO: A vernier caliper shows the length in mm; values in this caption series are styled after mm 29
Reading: mm 43.6
